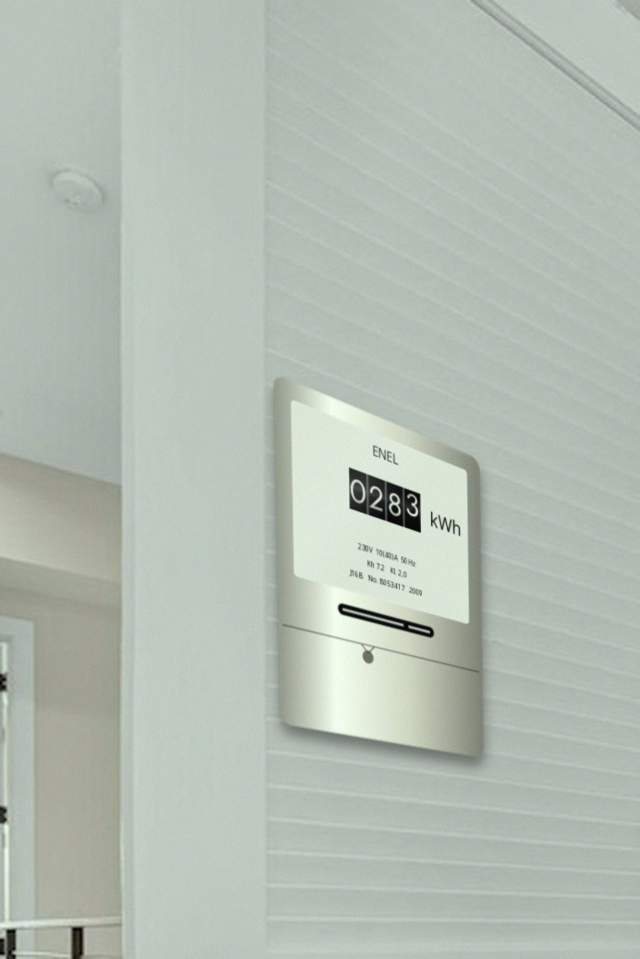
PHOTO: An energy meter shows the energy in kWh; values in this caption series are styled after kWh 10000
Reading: kWh 283
